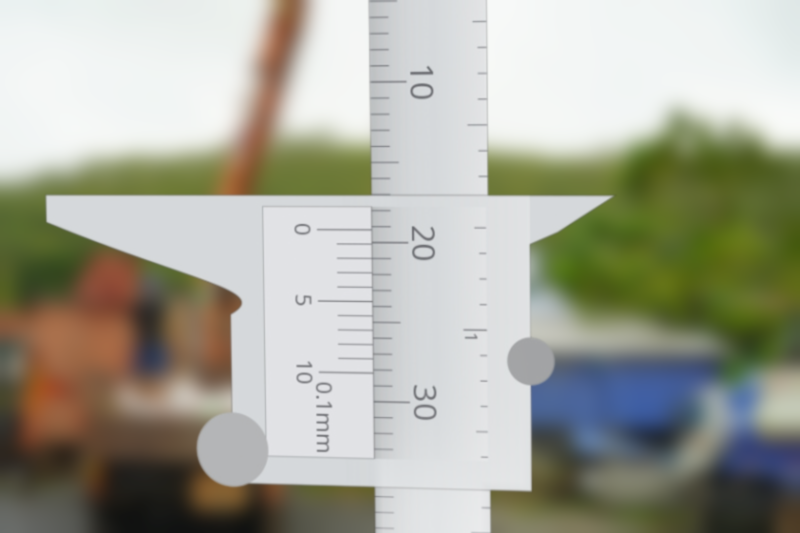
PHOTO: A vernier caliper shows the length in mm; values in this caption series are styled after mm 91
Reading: mm 19.2
